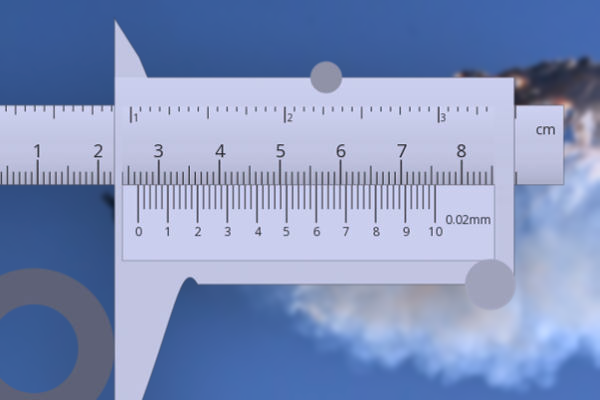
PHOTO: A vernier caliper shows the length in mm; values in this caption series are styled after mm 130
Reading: mm 26.6
